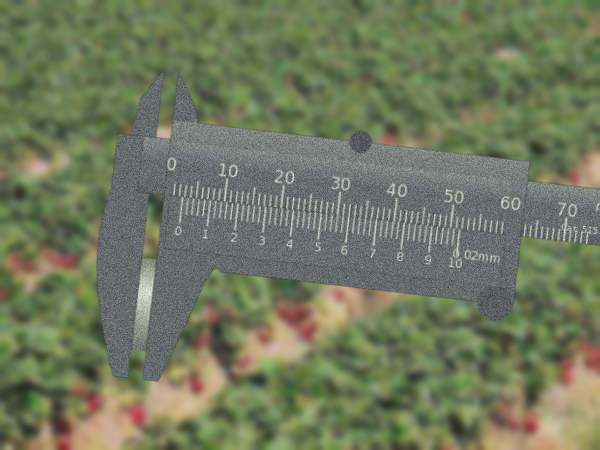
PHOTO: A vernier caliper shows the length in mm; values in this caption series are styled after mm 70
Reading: mm 2.6
